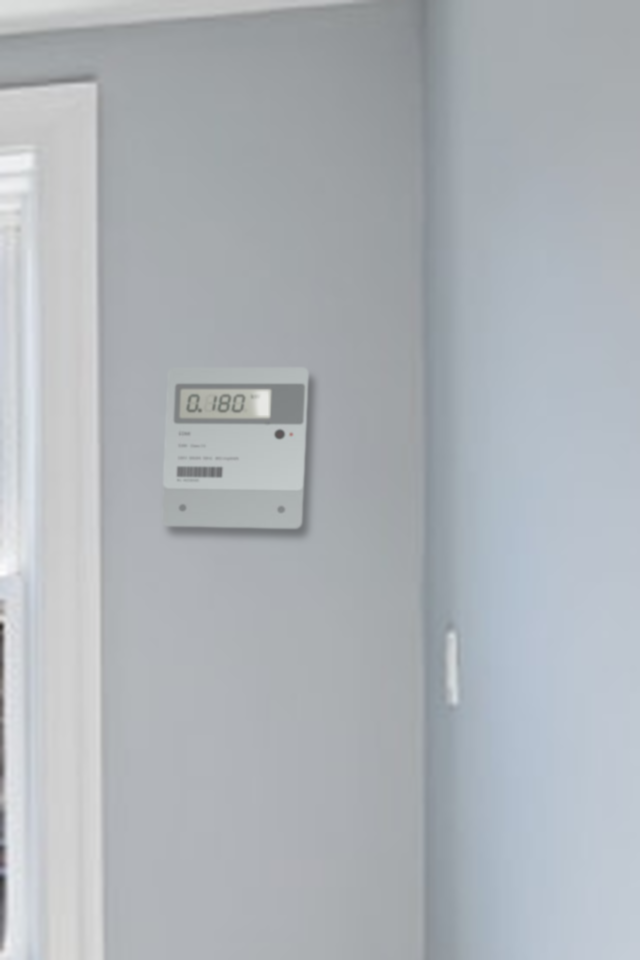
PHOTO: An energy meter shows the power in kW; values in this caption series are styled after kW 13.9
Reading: kW 0.180
